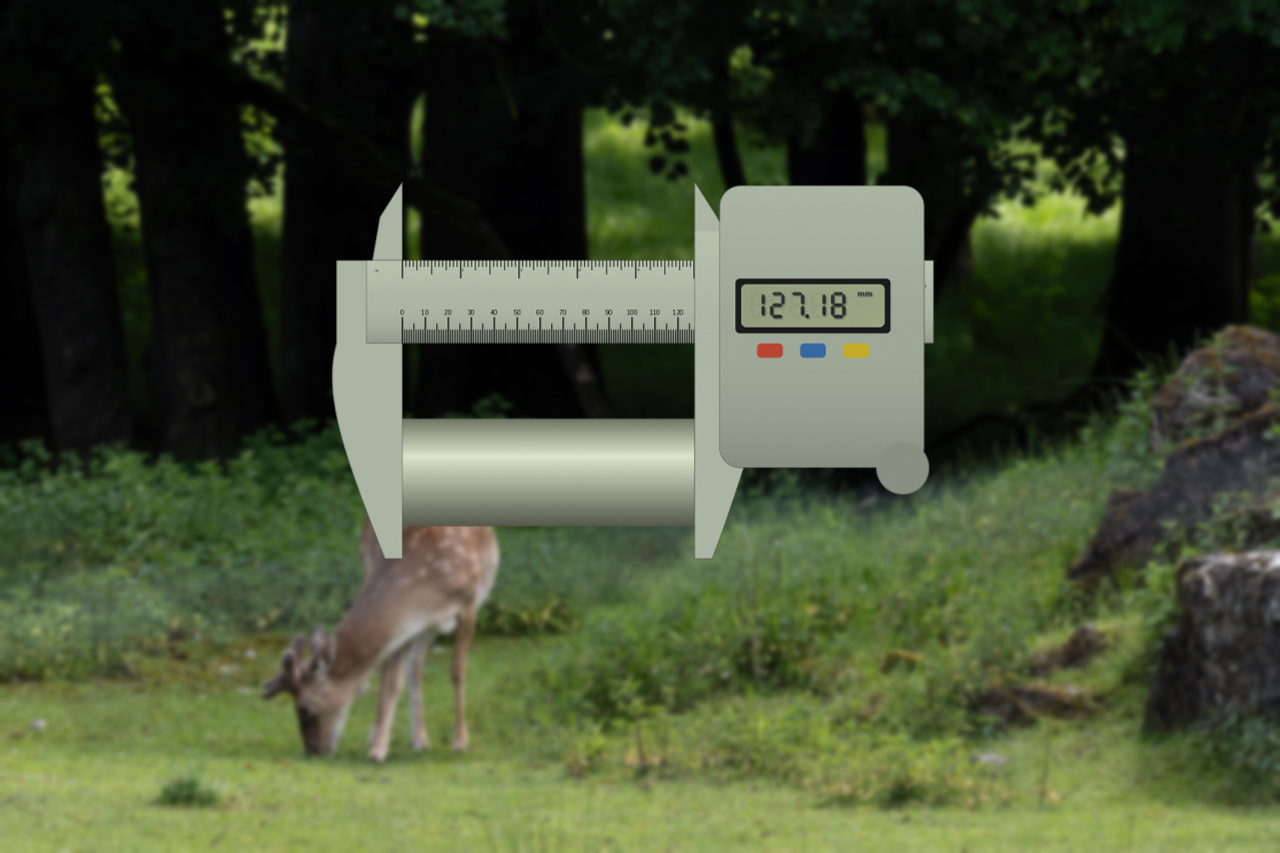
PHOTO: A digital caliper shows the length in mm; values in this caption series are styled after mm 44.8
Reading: mm 127.18
